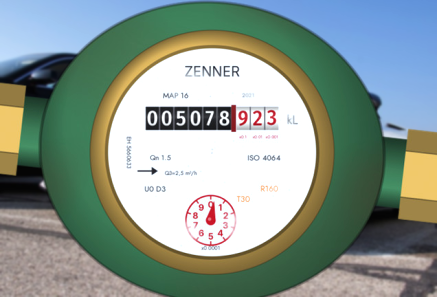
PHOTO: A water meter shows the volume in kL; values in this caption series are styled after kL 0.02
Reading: kL 5078.9230
